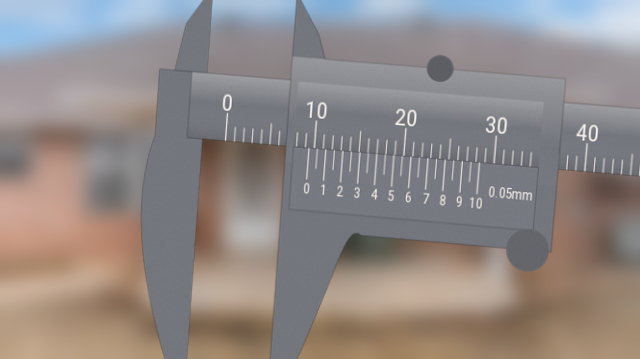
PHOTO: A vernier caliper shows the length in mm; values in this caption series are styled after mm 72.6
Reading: mm 9.4
